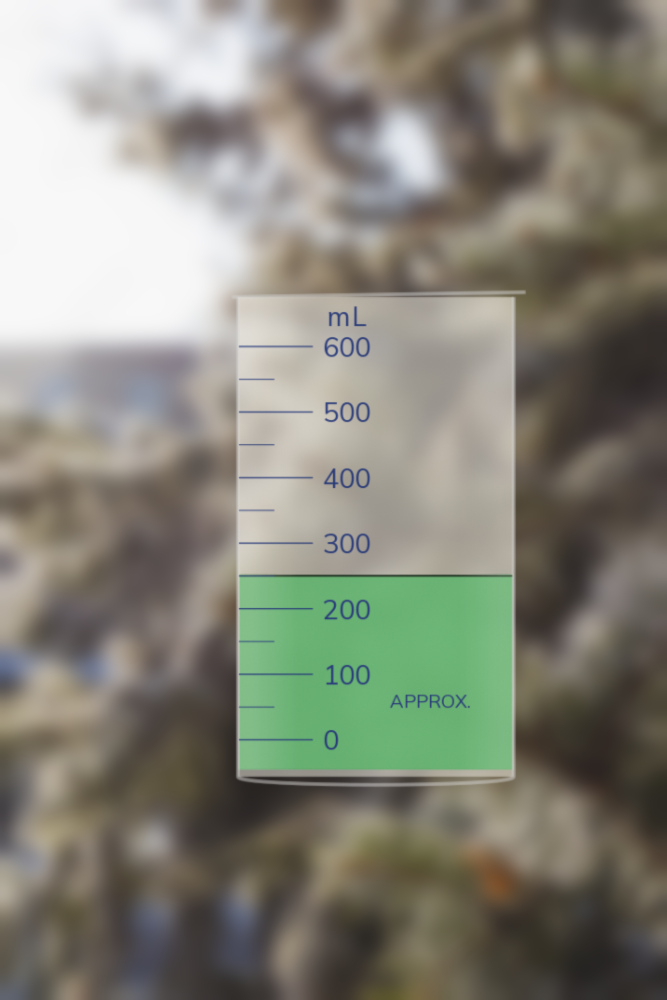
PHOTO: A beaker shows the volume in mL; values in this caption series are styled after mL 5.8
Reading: mL 250
